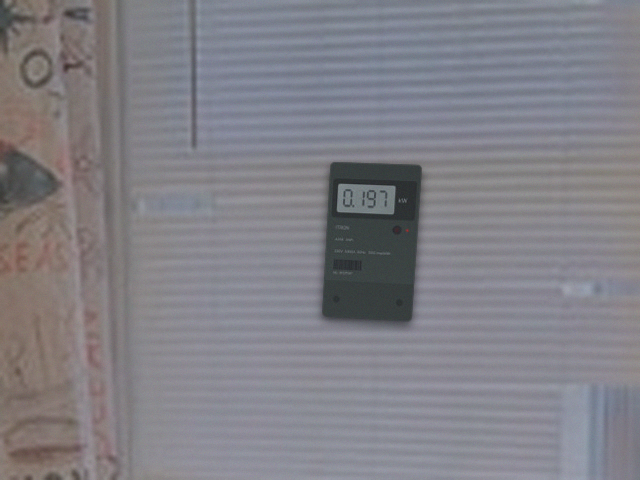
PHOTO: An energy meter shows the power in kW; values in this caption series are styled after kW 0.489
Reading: kW 0.197
